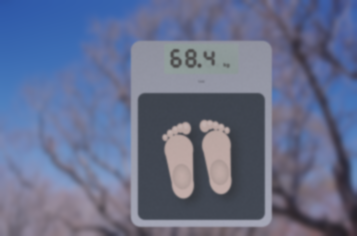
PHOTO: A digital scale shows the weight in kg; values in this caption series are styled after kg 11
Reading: kg 68.4
